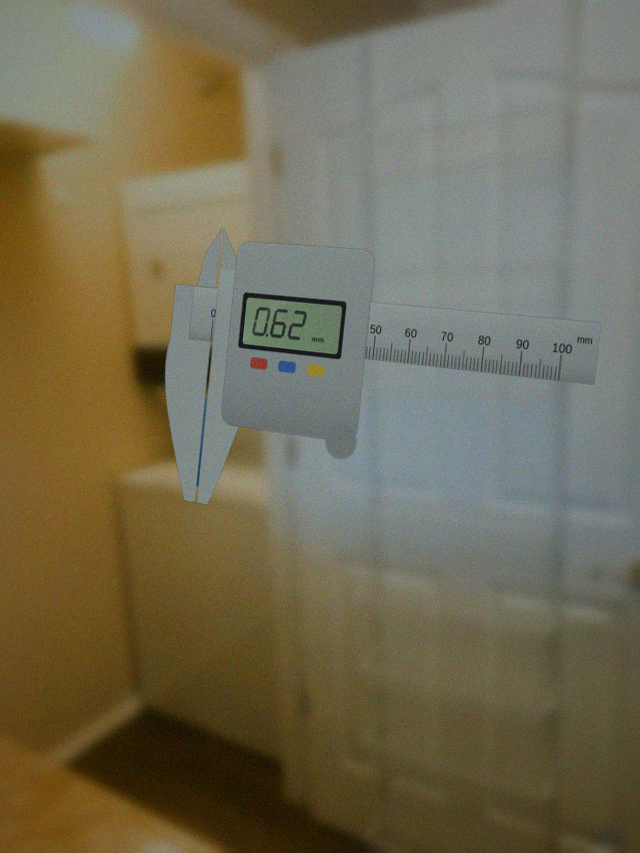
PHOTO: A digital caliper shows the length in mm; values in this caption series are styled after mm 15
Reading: mm 0.62
